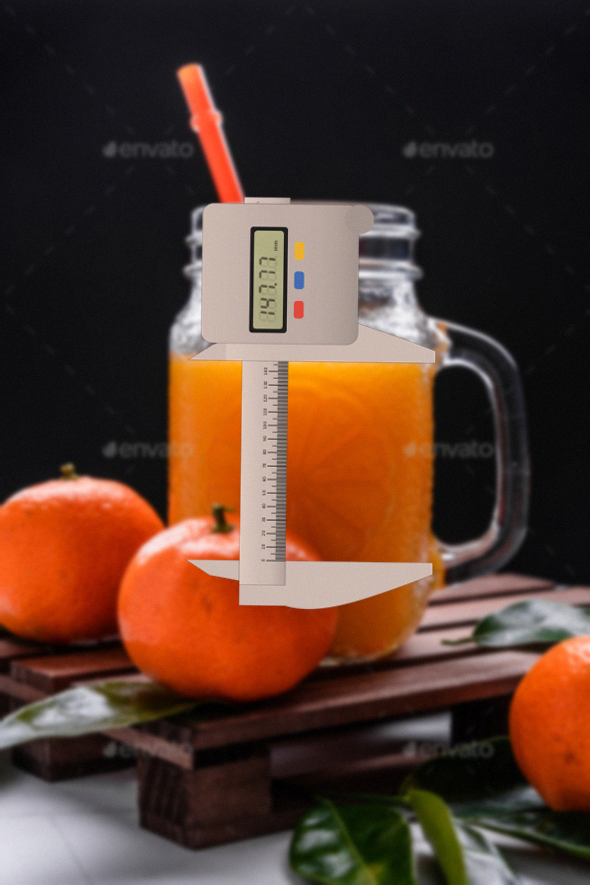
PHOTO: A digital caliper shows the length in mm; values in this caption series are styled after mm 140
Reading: mm 147.77
